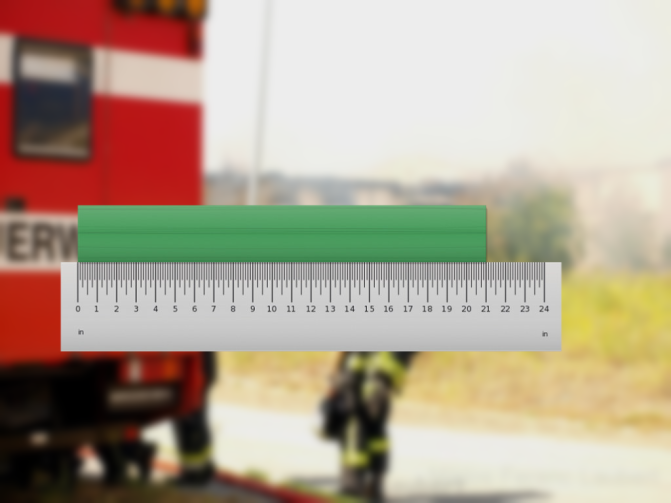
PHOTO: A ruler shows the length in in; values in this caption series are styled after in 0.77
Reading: in 21
